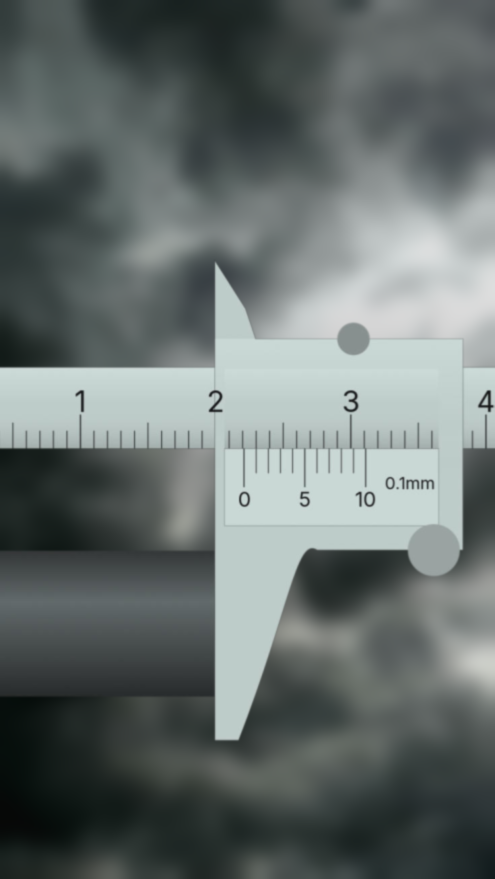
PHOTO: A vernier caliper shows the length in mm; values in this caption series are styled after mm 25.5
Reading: mm 22.1
